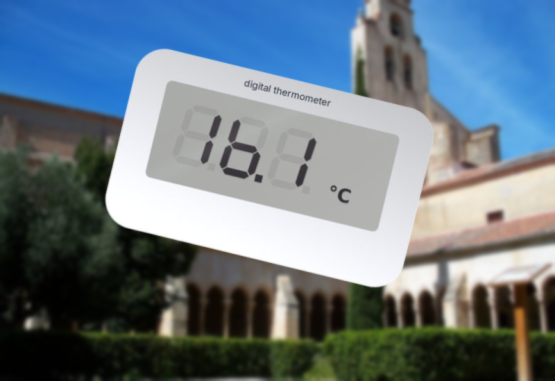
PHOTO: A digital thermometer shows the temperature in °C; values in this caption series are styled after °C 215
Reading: °C 16.1
